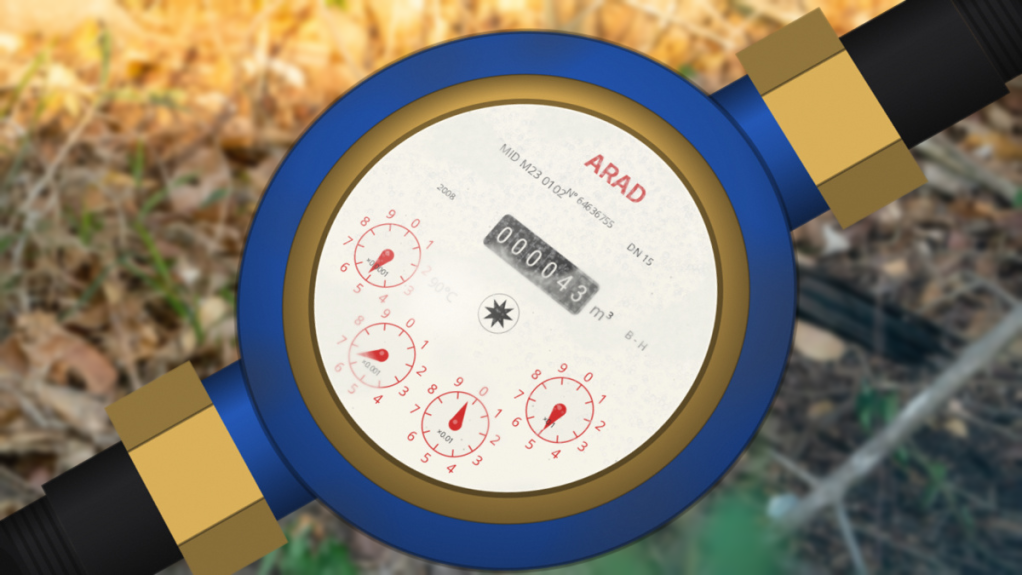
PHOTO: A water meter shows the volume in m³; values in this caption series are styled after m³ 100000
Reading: m³ 43.4965
